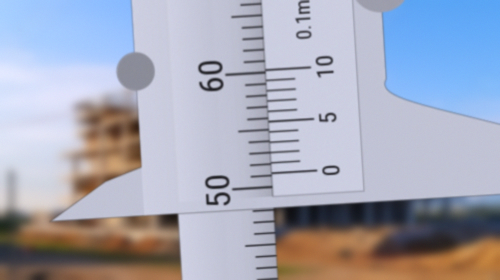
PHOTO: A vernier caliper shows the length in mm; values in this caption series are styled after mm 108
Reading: mm 51.2
